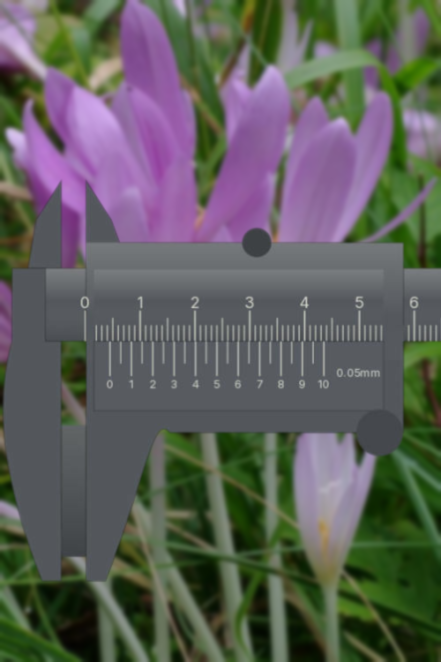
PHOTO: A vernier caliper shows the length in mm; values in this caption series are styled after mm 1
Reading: mm 4.5
